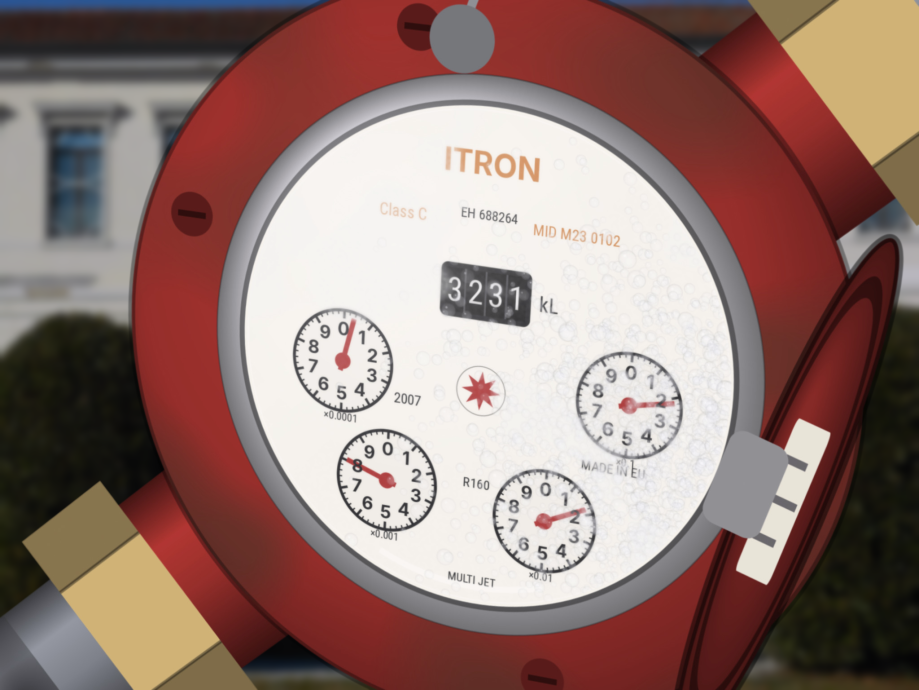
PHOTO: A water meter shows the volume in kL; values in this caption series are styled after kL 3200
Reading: kL 3231.2180
